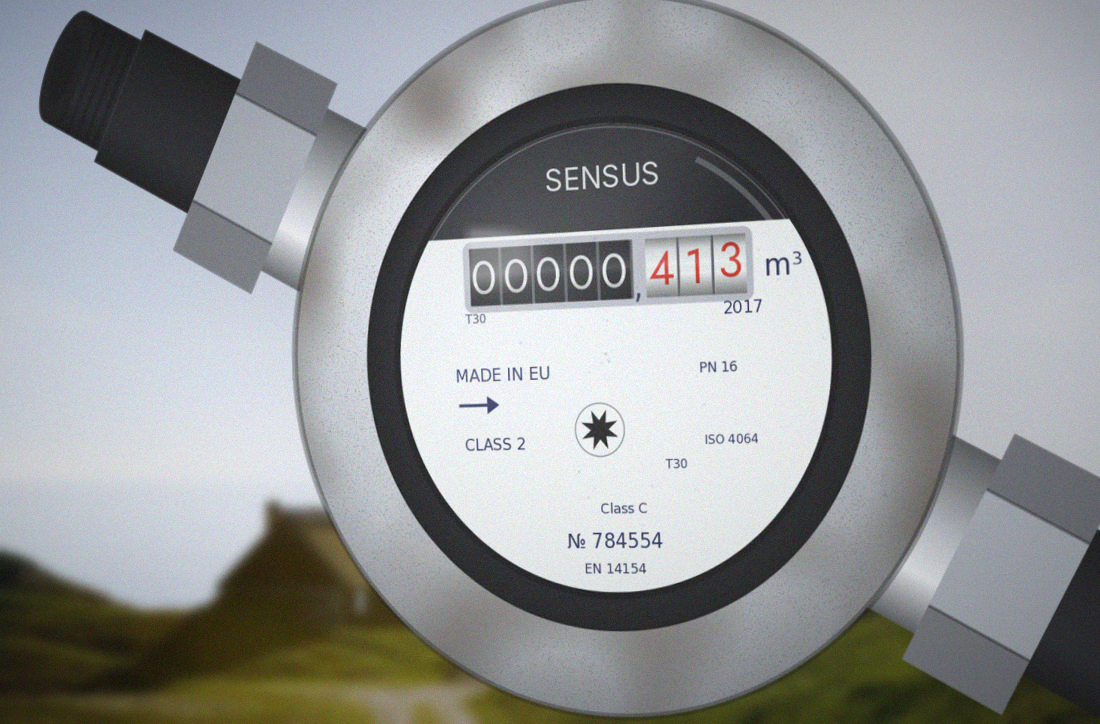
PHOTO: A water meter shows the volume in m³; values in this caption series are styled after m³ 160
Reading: m³ 0.413
